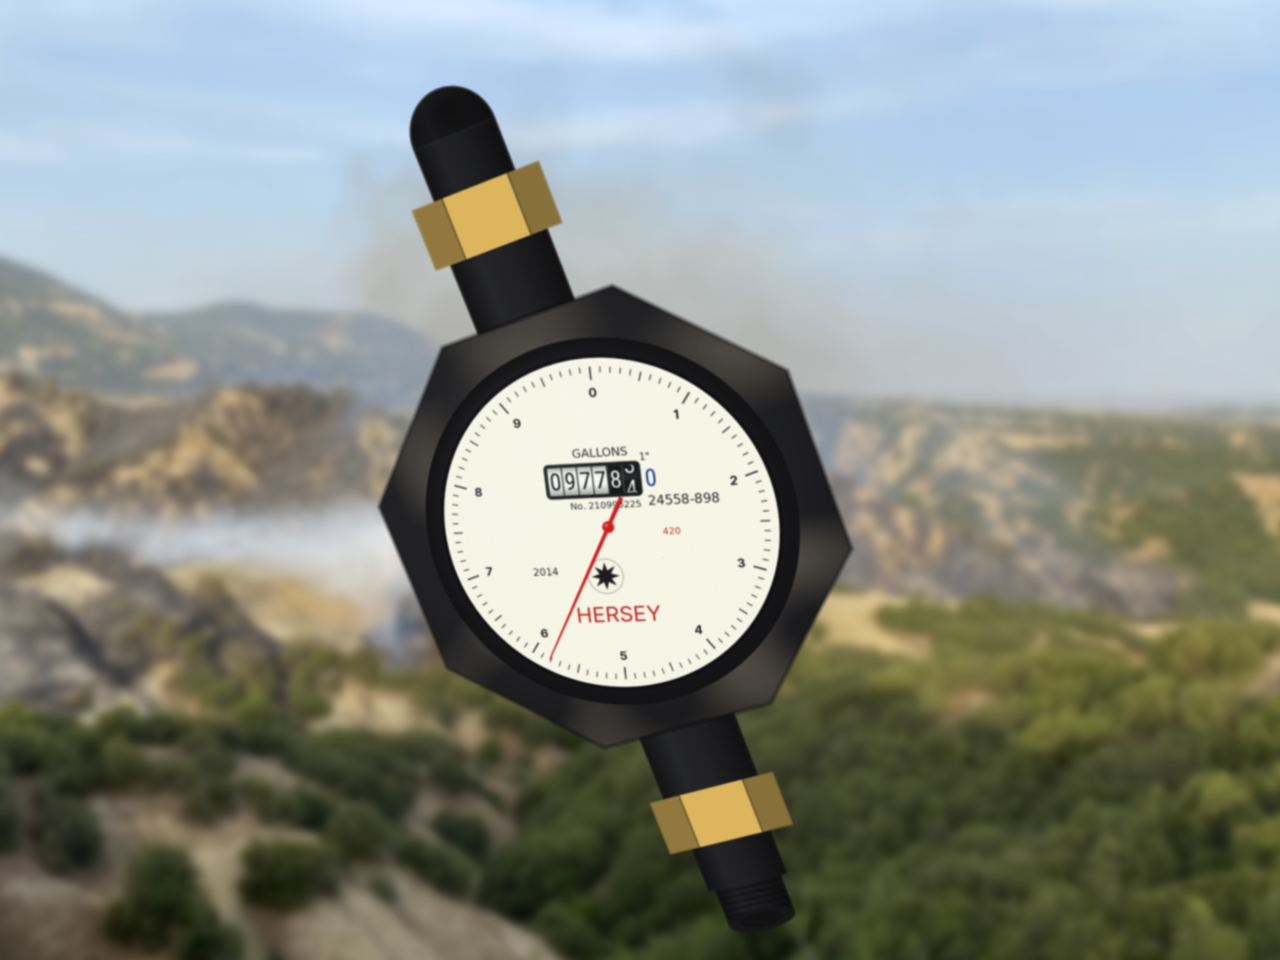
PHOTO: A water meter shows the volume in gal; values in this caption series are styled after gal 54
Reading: gal 977835.8
